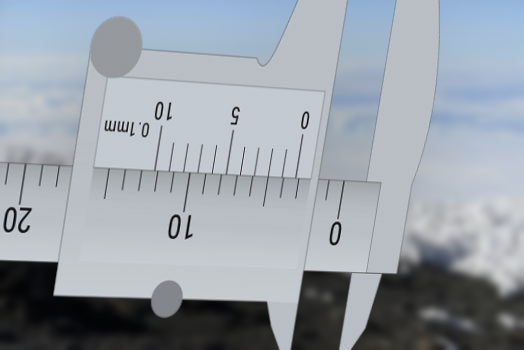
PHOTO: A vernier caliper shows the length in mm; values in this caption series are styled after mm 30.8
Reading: mm 3.2
